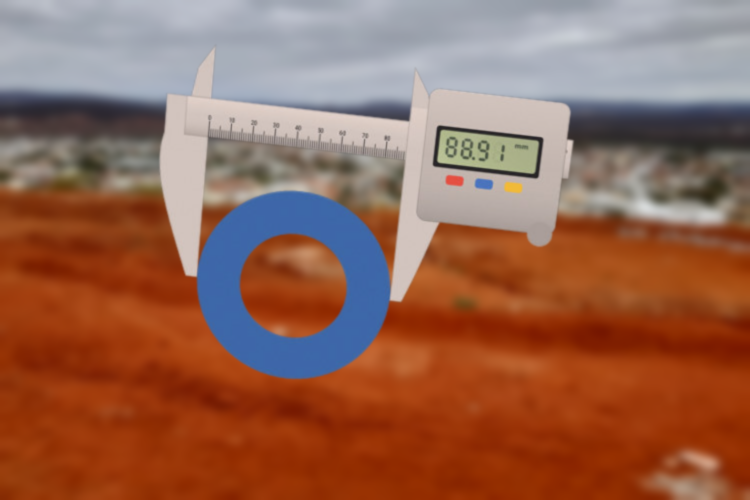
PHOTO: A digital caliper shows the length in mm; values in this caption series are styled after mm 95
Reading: mm 88.91
